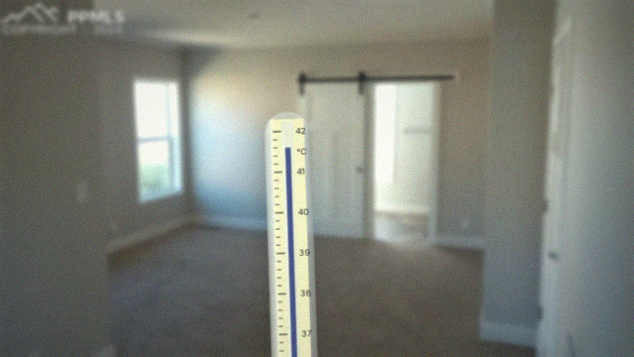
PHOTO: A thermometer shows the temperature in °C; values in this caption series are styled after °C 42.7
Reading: °C 41.6
